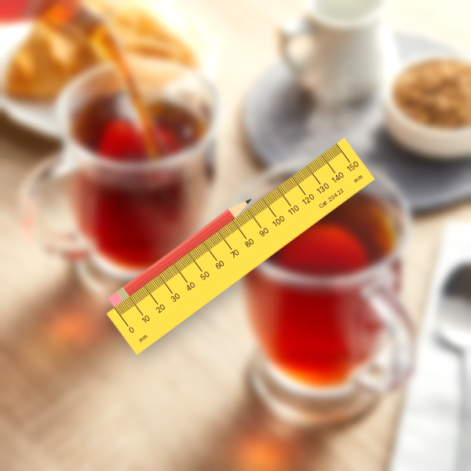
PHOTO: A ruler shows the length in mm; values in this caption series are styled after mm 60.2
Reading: mm 95
